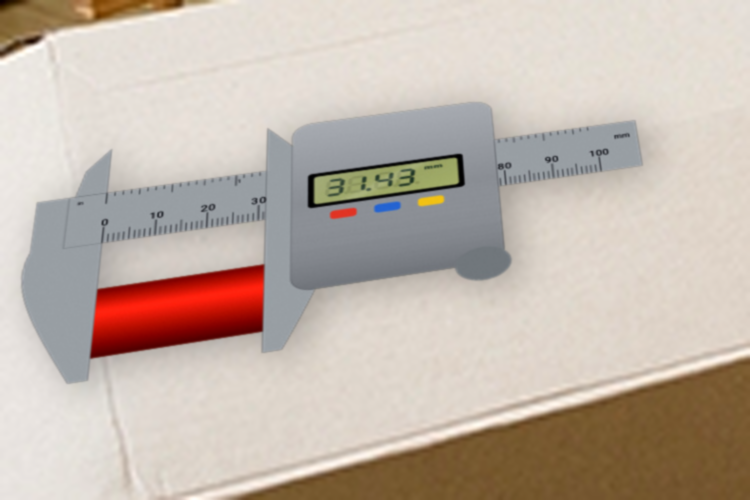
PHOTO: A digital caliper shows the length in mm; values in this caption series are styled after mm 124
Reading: mm 31.43
